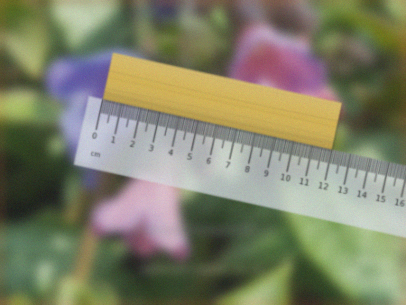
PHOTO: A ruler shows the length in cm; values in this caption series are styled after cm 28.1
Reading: cm 12
